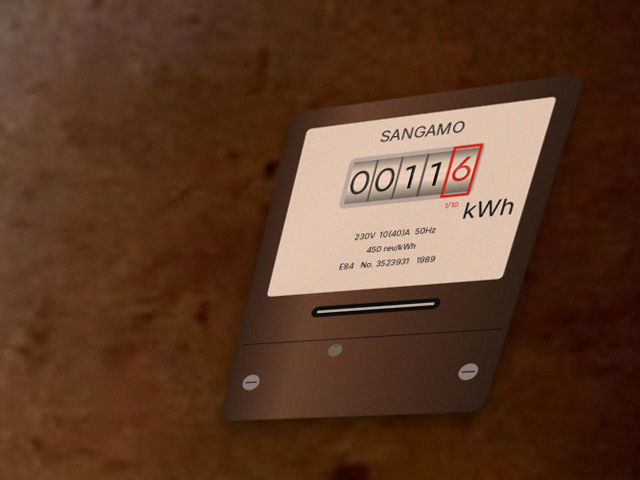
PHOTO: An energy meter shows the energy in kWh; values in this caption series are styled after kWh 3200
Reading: kWh 11.6
